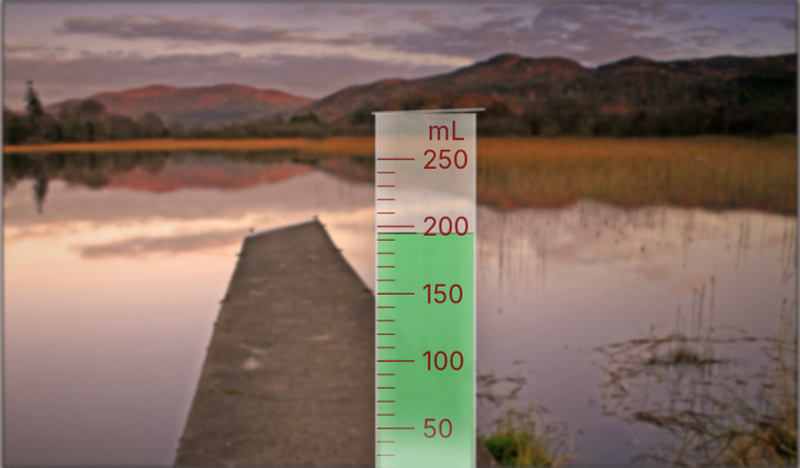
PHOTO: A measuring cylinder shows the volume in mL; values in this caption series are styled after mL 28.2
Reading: mL 195
